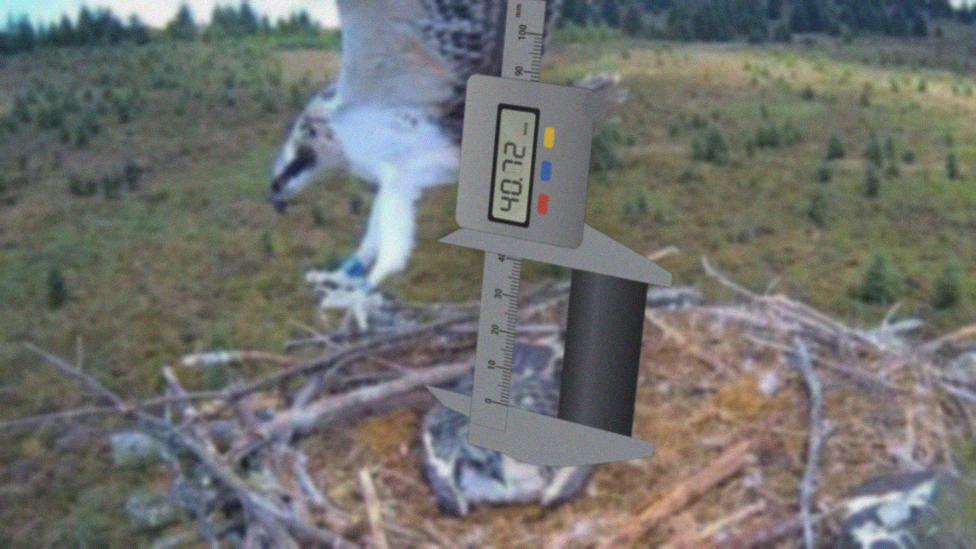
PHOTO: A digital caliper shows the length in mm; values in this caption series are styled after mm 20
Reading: mm 40.72
